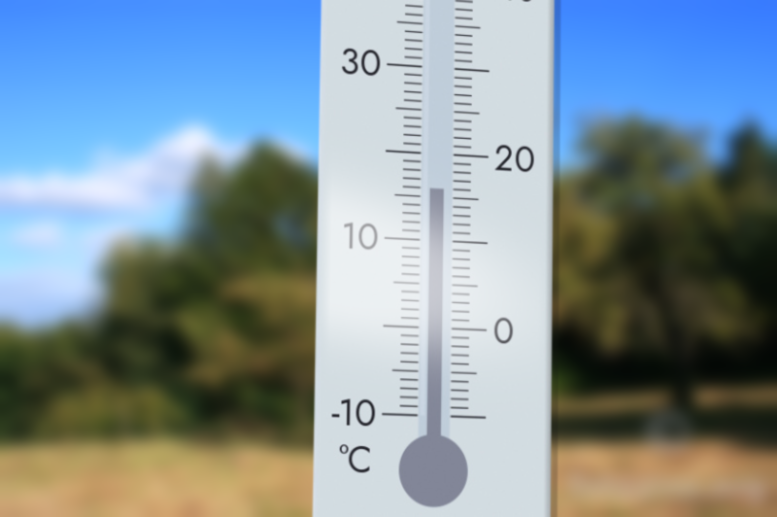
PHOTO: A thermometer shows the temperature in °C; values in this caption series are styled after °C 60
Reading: °C 16
